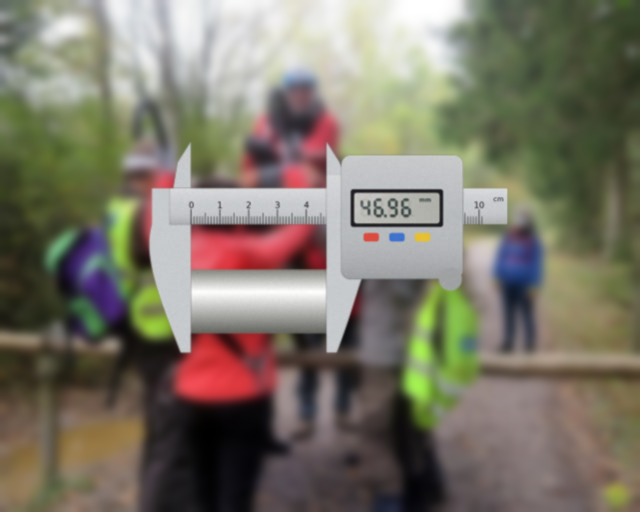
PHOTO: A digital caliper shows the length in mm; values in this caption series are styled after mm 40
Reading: mm 46.96
